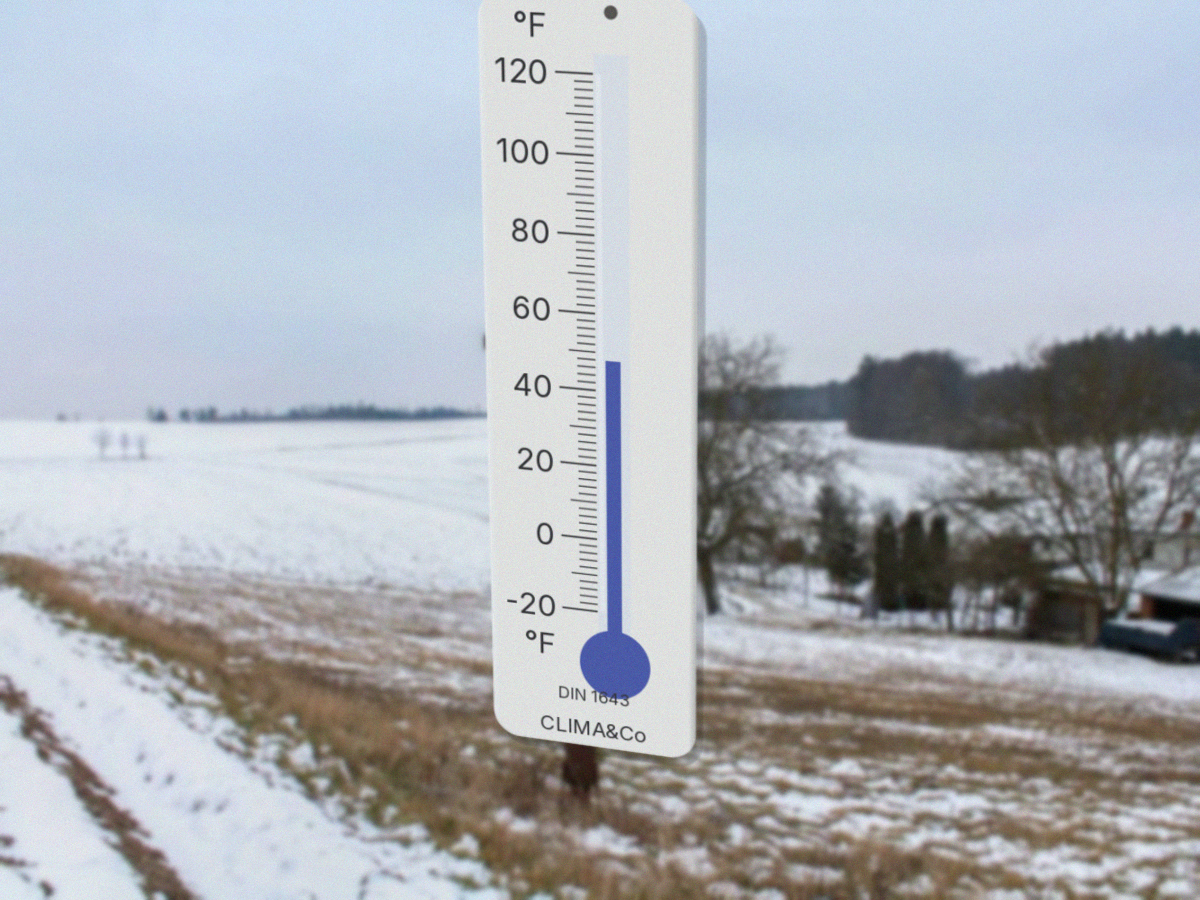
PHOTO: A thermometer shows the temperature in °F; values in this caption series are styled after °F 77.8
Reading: °F 48
